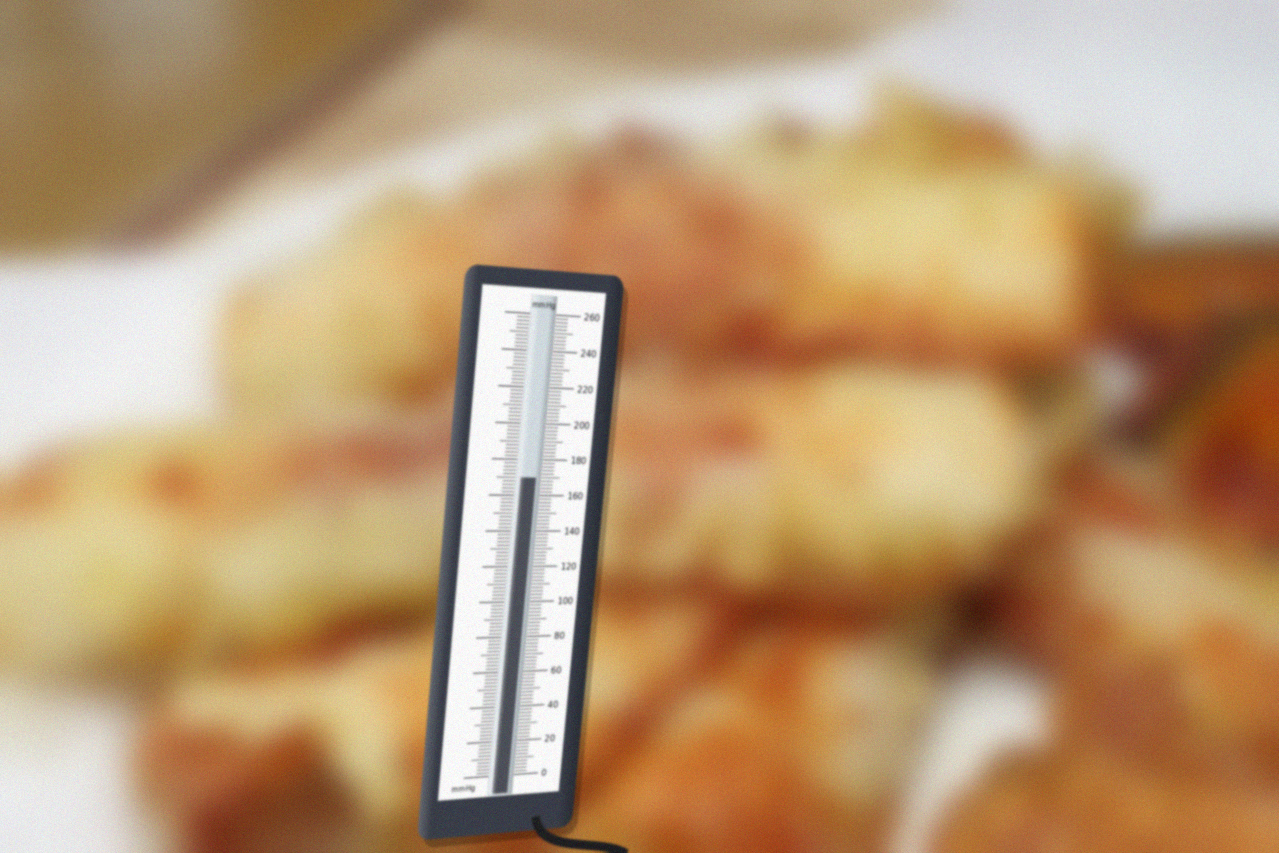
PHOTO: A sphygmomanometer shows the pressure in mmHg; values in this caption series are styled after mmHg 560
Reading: mmHg 170
